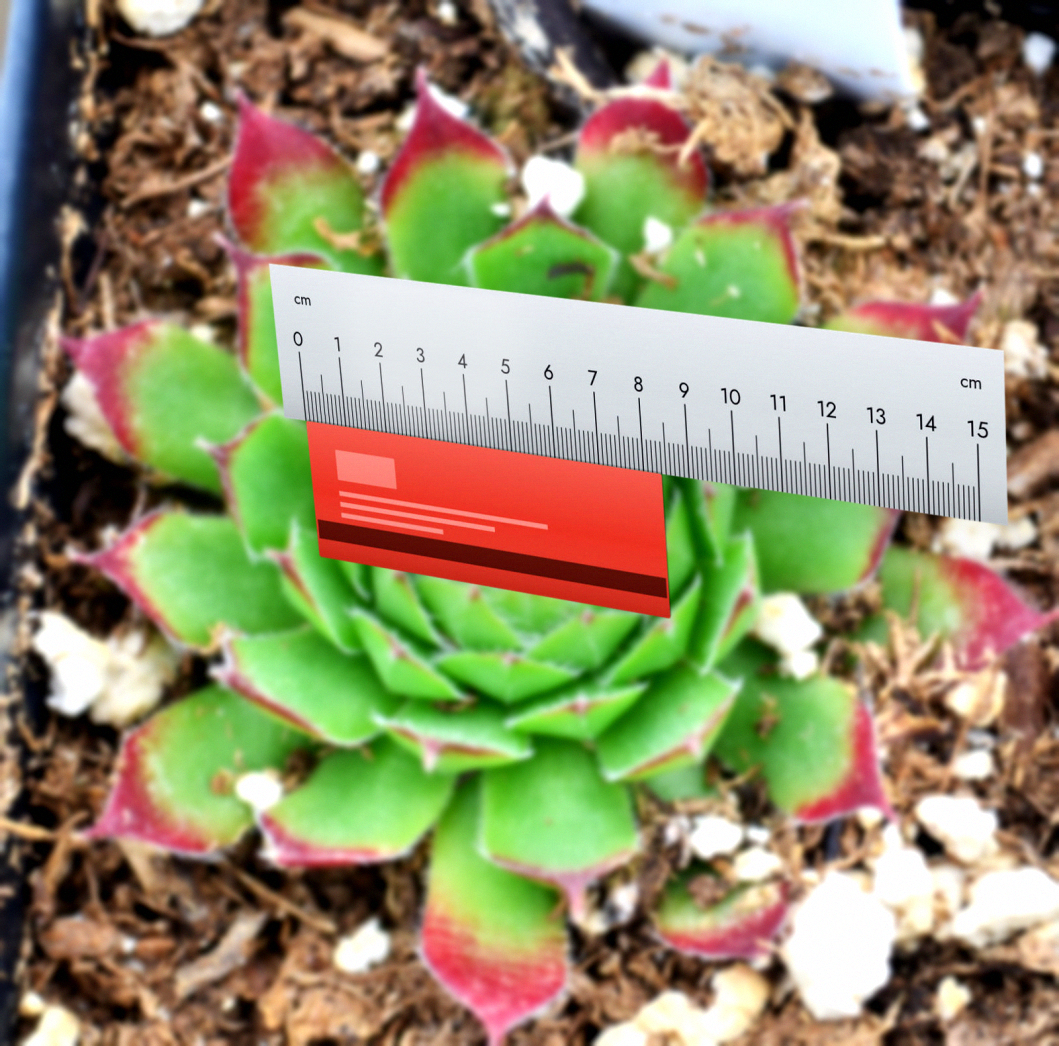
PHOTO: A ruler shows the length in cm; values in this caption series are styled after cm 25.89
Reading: cm 8.4
